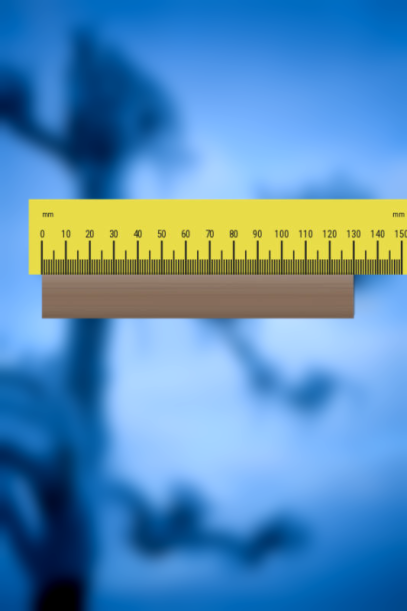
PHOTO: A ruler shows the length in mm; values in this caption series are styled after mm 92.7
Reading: mm 130
